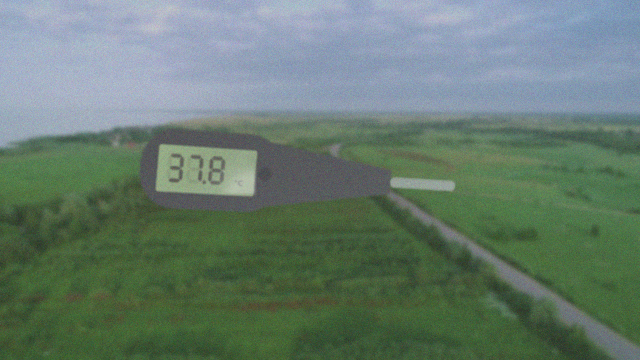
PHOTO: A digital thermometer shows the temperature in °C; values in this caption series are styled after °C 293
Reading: °C 37.8
